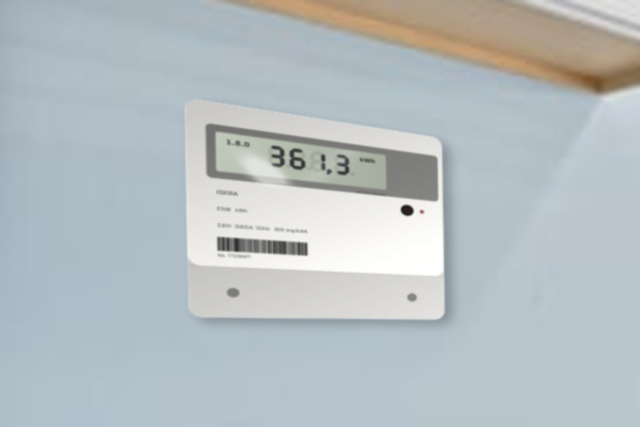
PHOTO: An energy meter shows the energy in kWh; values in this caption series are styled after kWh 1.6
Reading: kWh 361.3
